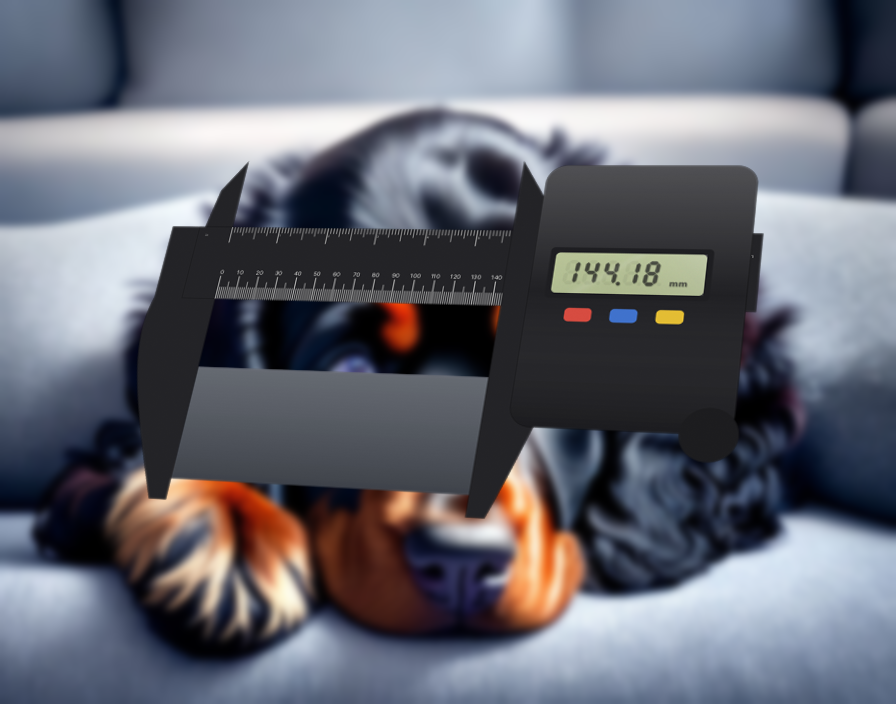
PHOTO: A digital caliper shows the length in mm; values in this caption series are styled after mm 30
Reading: mm 144.18
